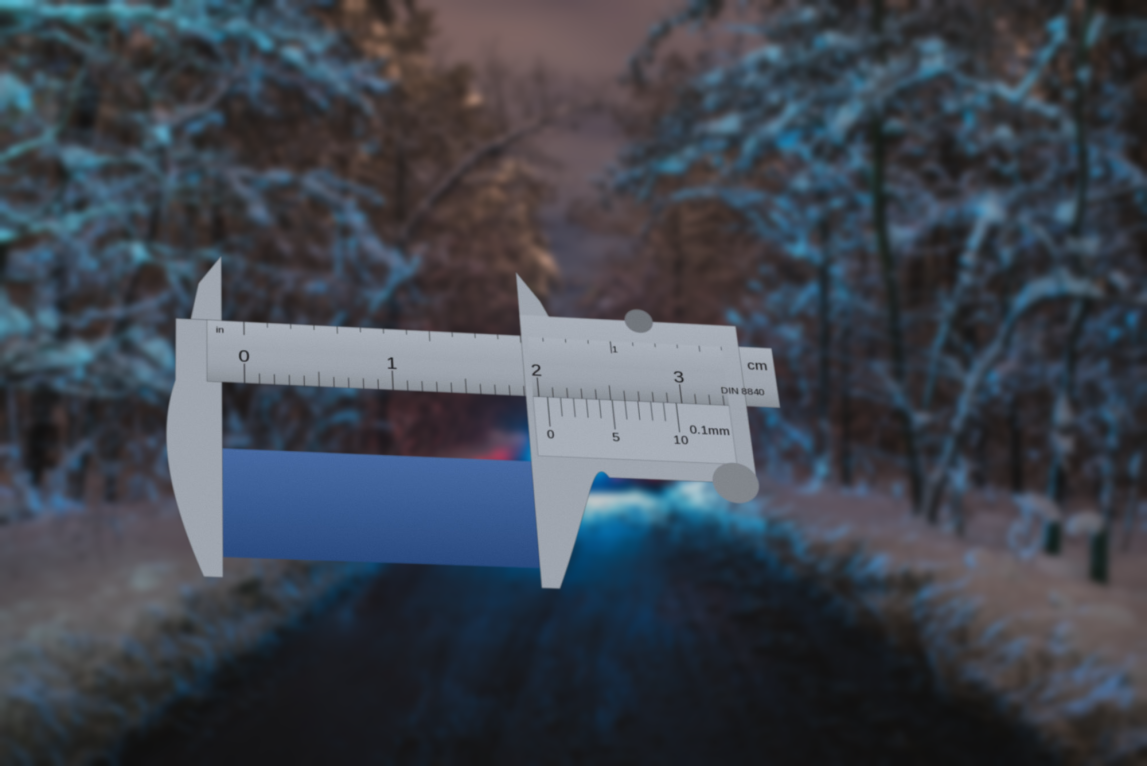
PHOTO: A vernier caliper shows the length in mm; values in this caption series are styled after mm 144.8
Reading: mm 20.6
